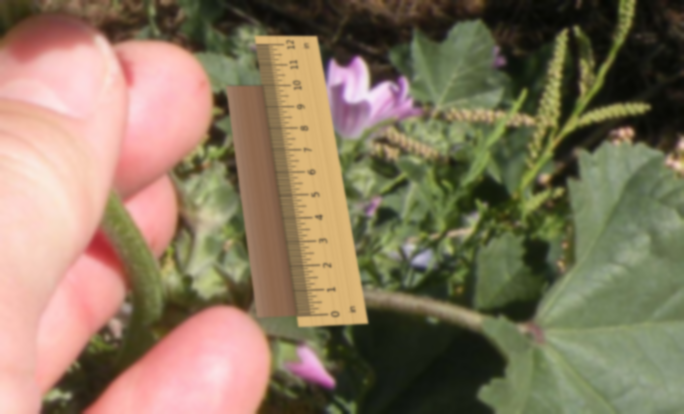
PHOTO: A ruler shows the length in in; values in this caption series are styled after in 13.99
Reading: in 10
